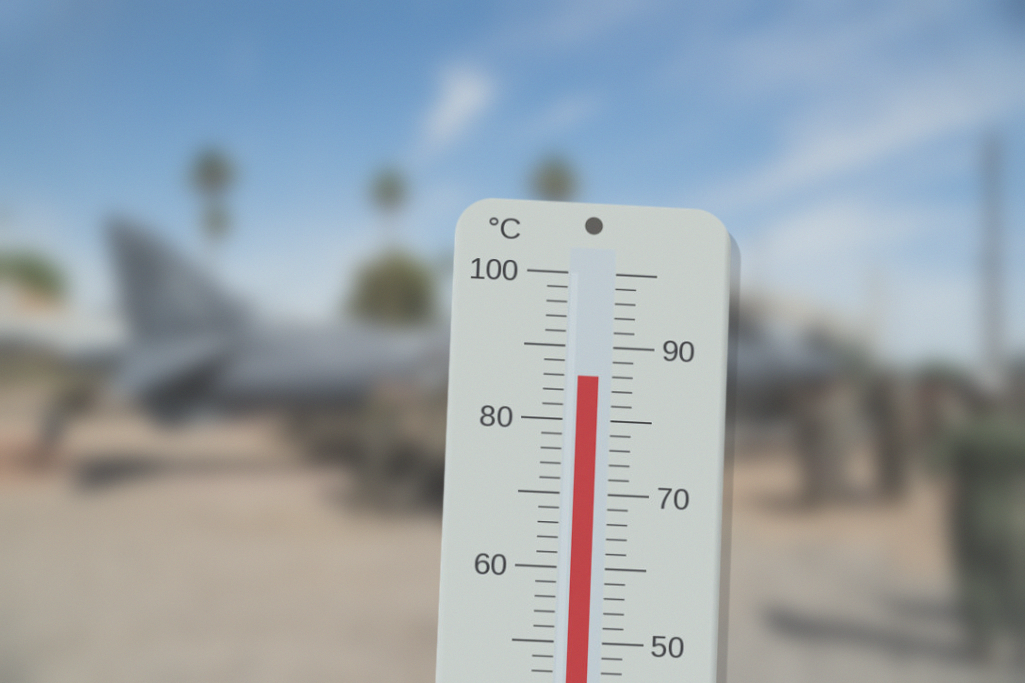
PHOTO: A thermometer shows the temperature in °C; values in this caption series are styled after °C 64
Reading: °C 86
